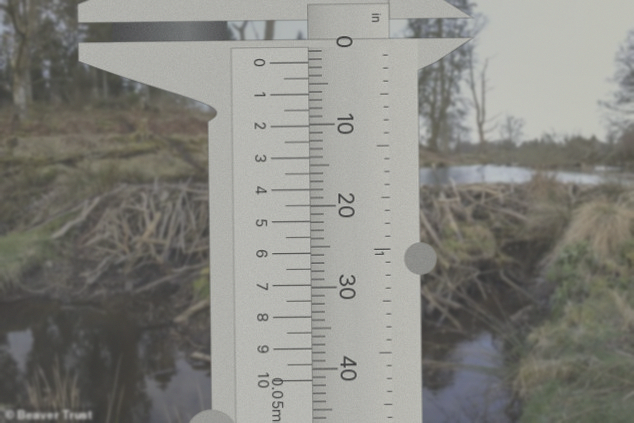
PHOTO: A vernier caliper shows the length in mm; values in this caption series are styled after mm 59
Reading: mm 2.4
